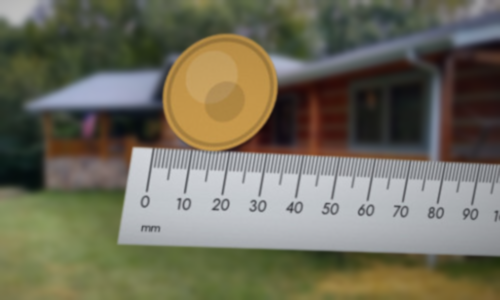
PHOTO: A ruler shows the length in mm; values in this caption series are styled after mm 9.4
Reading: mm 30
